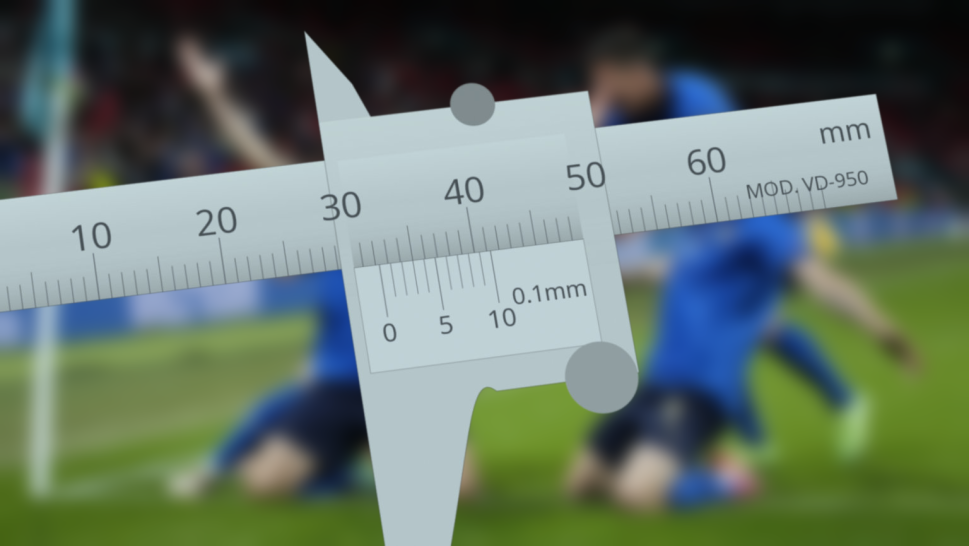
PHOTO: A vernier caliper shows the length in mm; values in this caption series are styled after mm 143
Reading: mm 32.3
